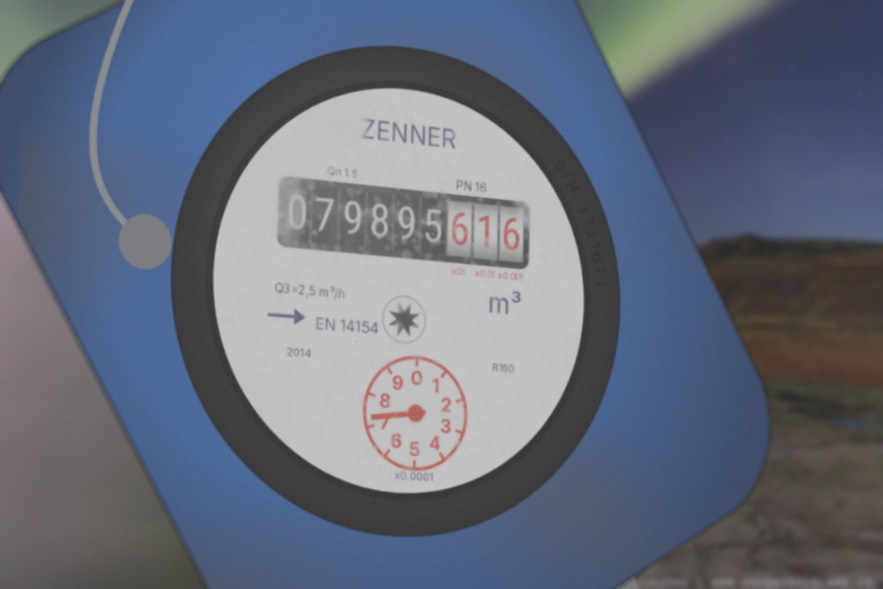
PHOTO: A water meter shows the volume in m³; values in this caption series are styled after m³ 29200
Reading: m³ 79895.6167
